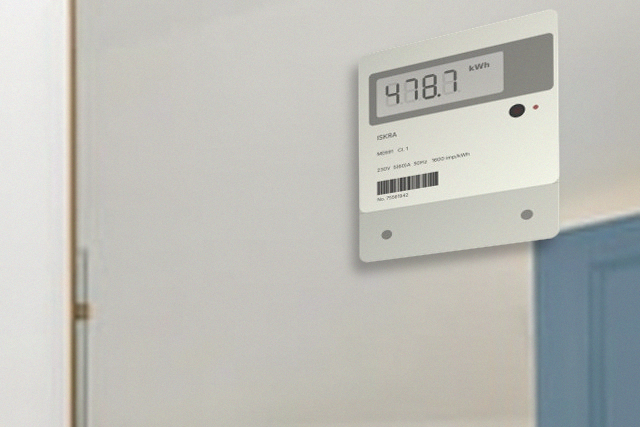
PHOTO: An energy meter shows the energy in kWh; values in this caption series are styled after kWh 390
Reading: kWh 478.7
